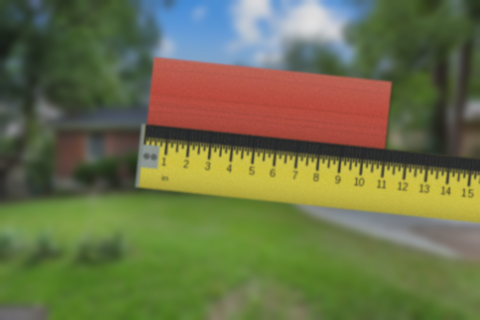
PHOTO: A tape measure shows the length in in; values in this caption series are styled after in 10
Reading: in 11
